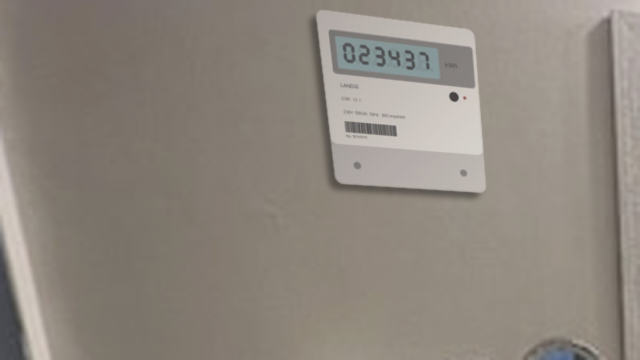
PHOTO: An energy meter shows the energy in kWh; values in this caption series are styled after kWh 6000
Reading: kWh 23437
